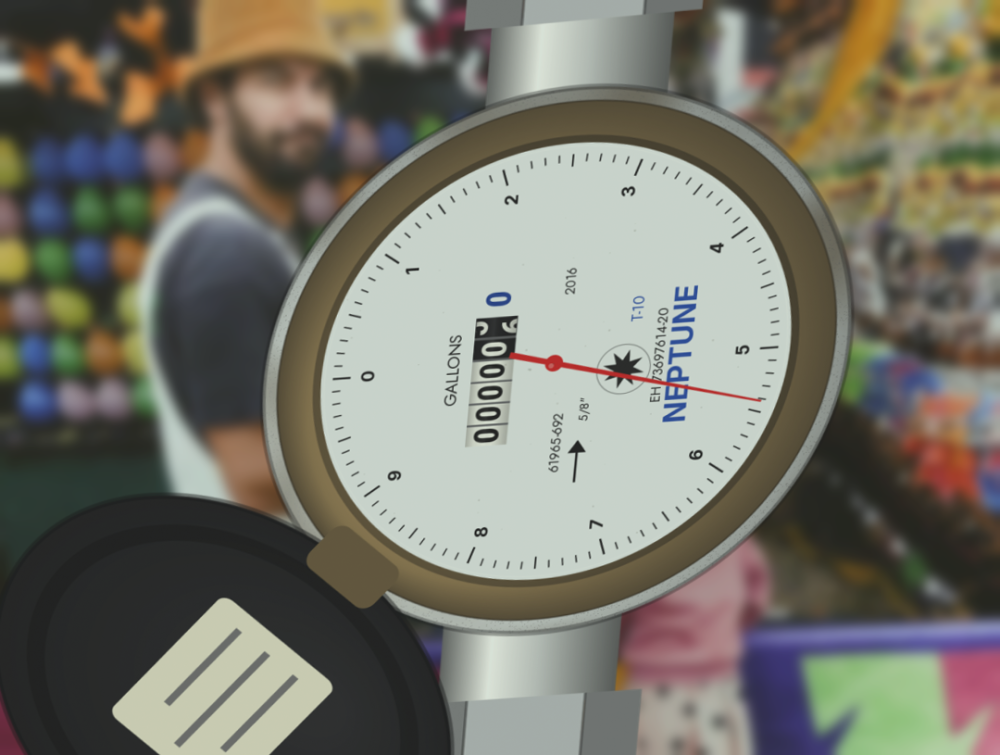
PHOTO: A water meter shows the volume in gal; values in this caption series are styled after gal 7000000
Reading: gal 55.4
